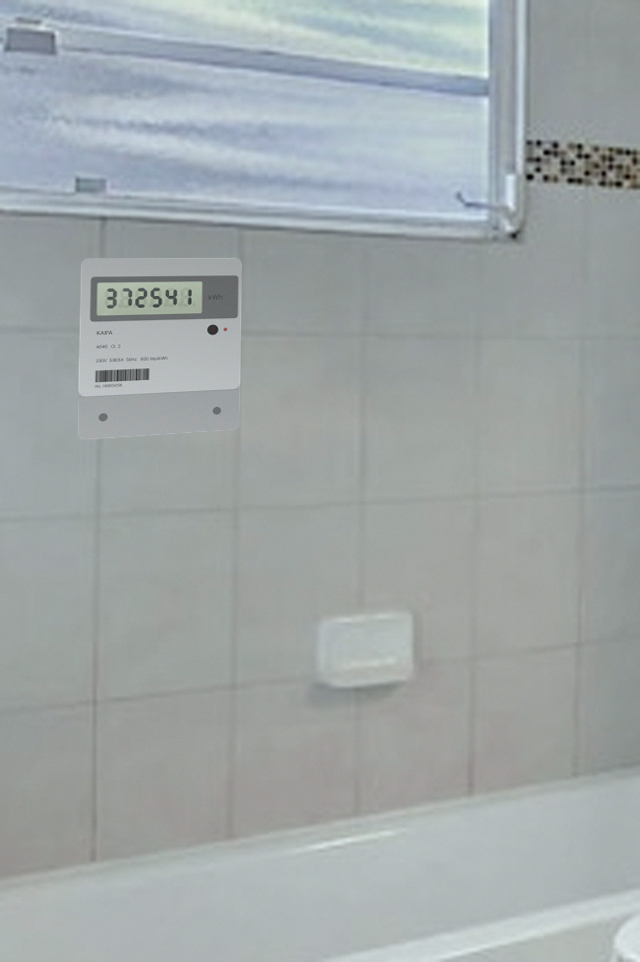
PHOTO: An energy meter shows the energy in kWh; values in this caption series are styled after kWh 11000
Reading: kWh 372541
